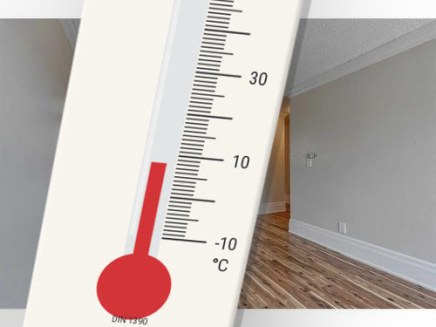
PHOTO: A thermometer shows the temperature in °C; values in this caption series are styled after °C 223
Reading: °C 8
